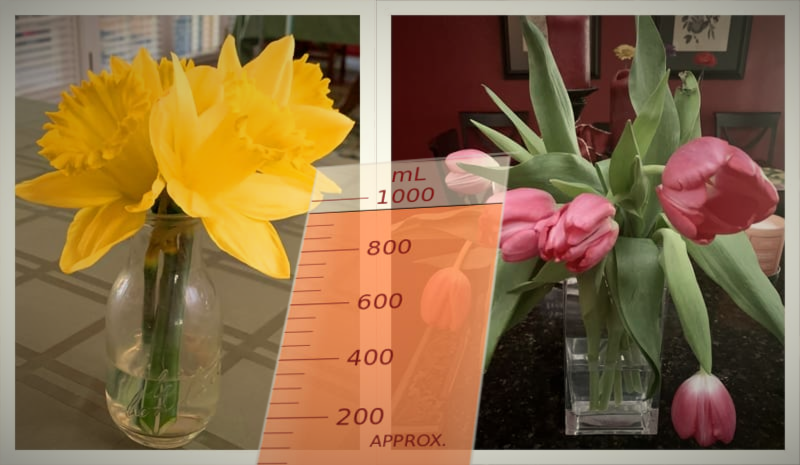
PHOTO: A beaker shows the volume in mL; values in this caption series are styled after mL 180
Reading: mL 950
